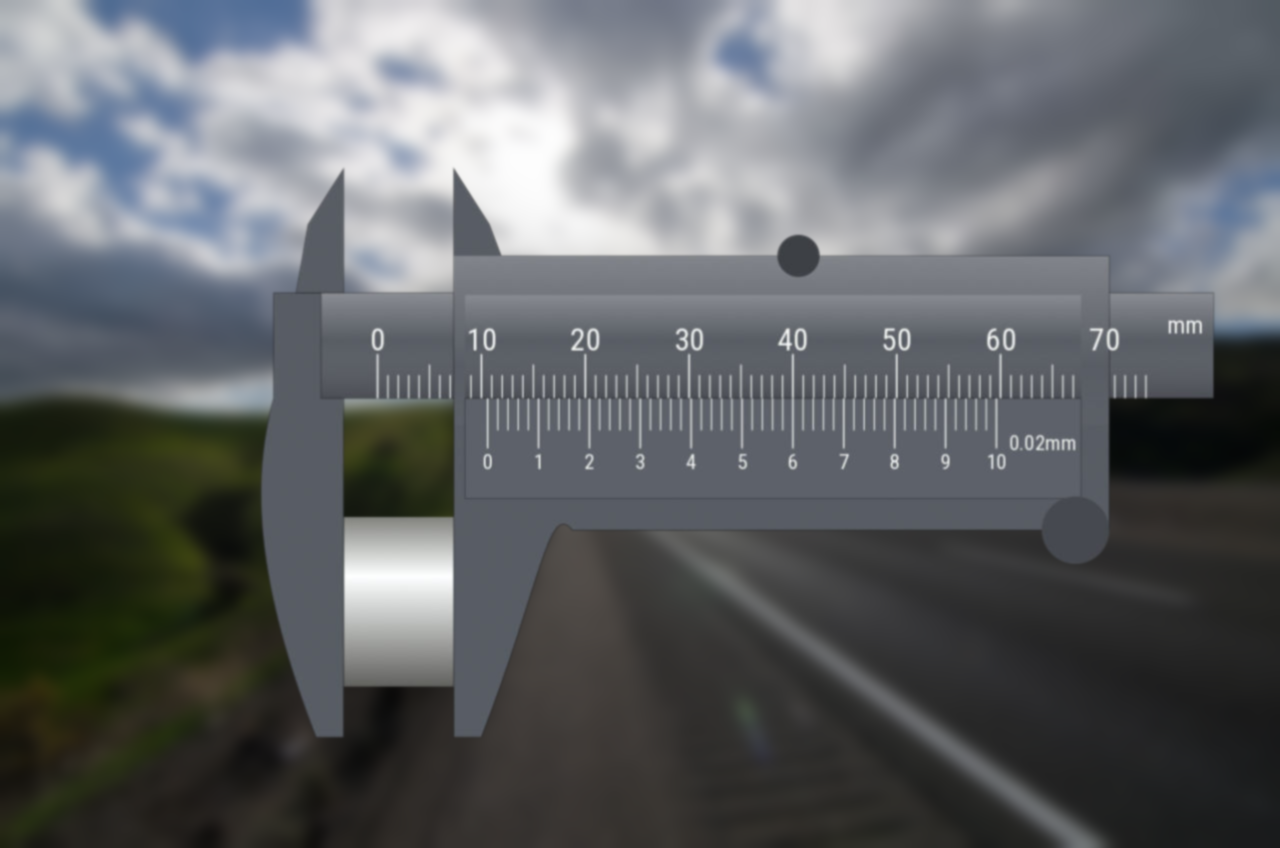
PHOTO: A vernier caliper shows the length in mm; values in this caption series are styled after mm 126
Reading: mm 10.6
